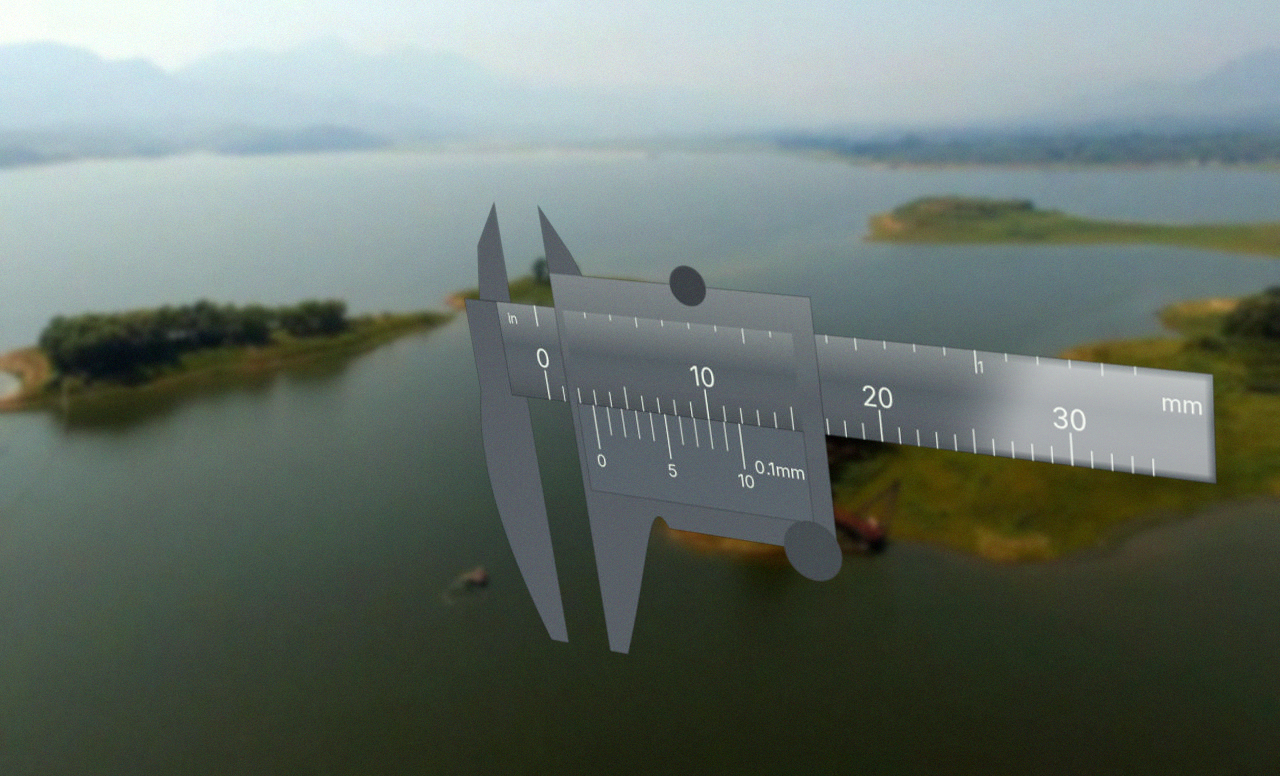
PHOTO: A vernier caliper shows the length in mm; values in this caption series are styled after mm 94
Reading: mm 2.8
